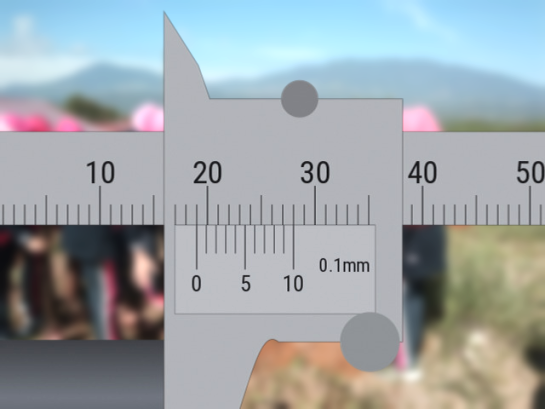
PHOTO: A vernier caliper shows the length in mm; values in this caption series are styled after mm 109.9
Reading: mm 19.0
